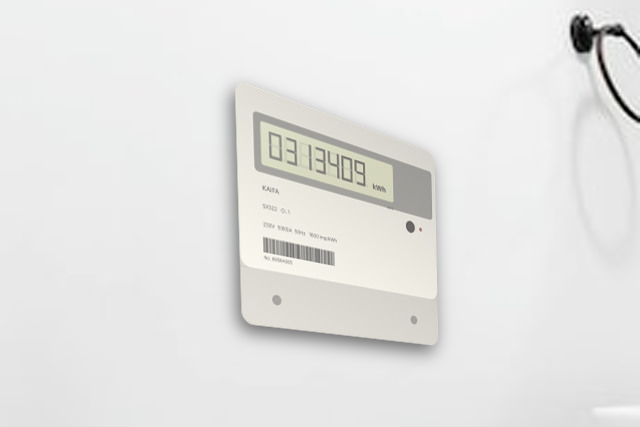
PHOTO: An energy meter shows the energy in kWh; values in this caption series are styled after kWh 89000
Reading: kWh 313409
